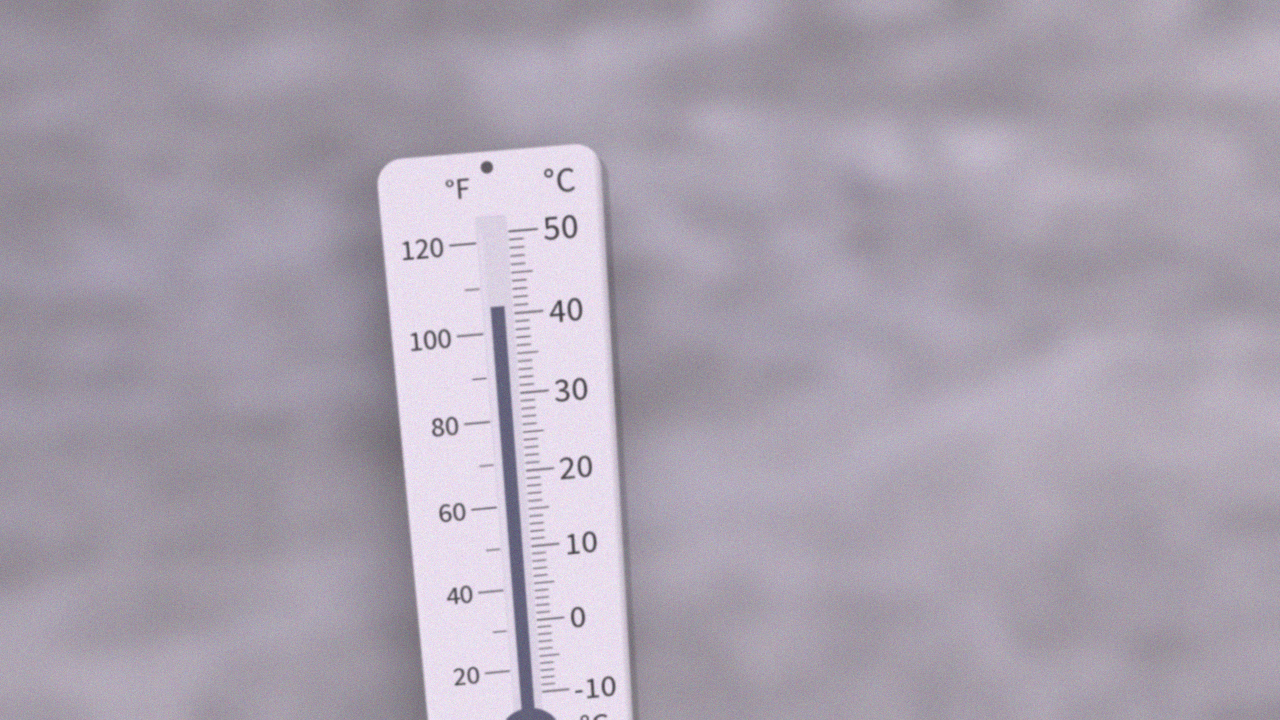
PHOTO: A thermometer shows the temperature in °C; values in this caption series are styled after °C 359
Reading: °C 41
